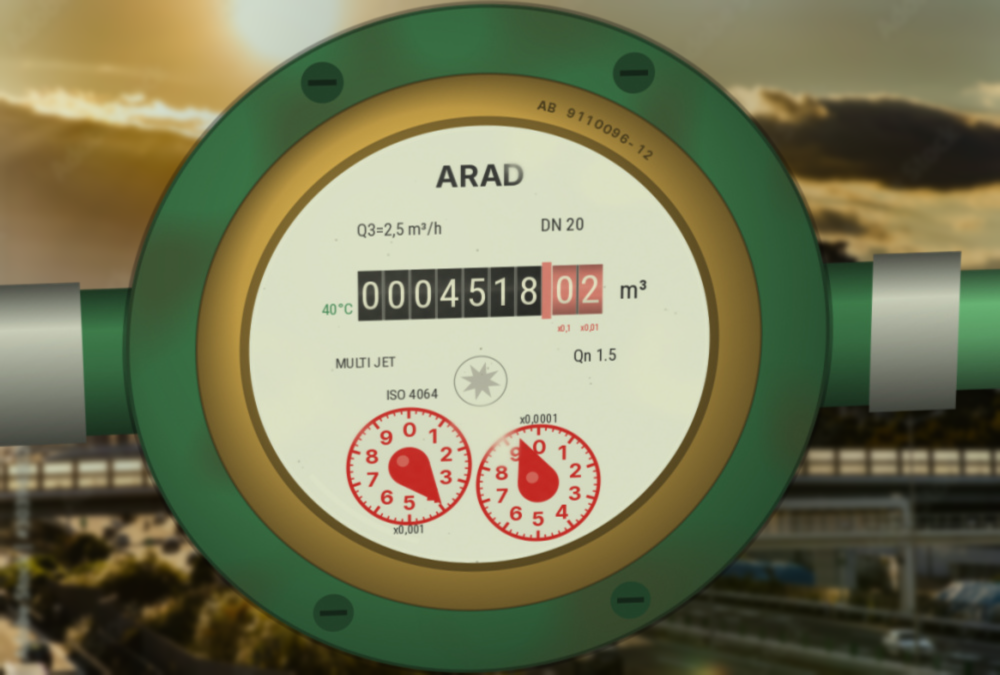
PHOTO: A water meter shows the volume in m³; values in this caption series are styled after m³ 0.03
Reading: m³ 4518.0239
